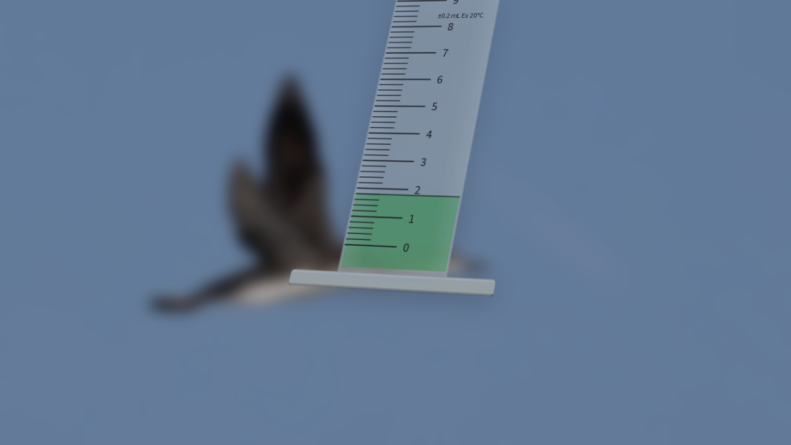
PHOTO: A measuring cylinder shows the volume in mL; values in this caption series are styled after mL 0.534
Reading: mL 1.8
